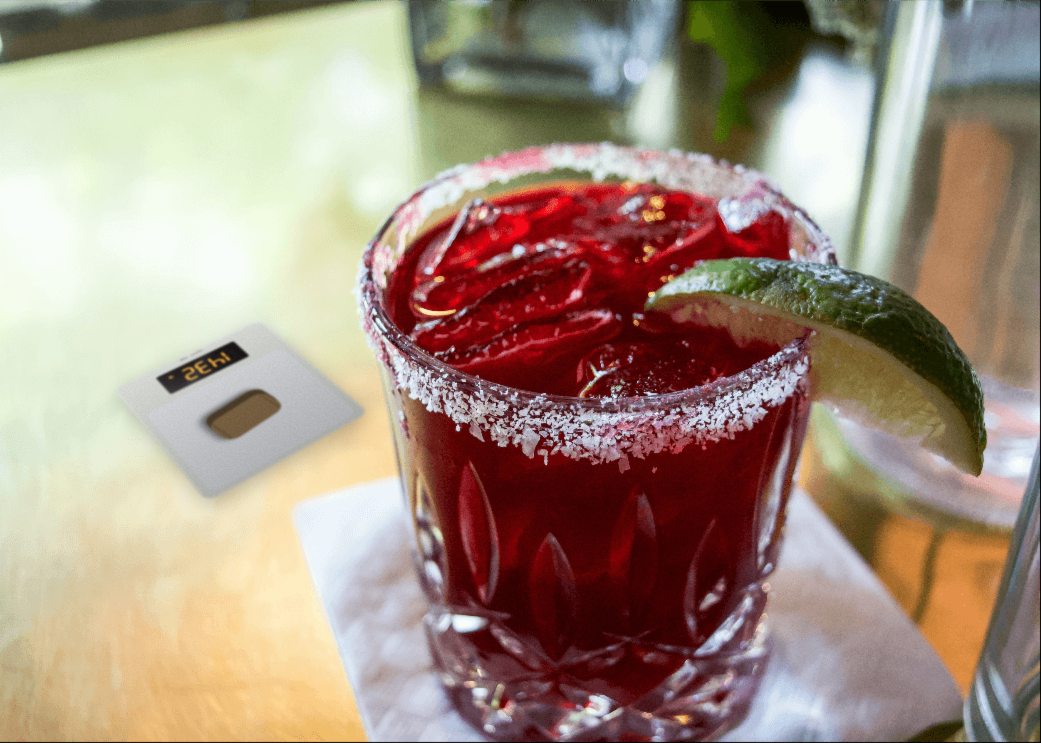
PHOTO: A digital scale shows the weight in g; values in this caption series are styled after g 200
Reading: g 1432
